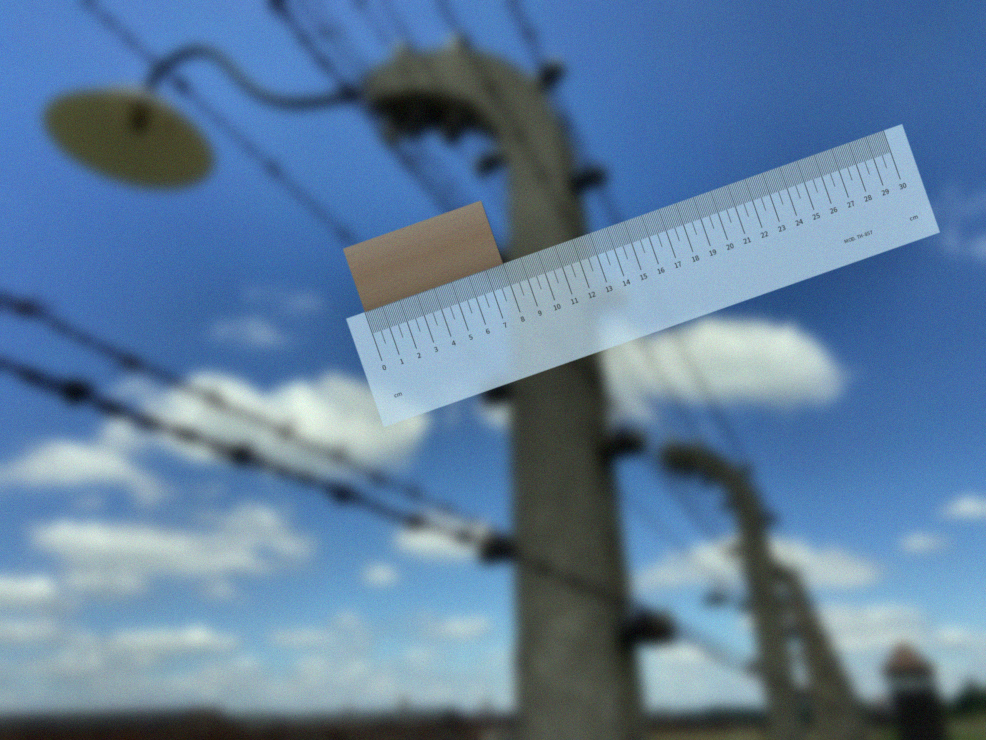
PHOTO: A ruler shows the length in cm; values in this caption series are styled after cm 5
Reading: cm 8
